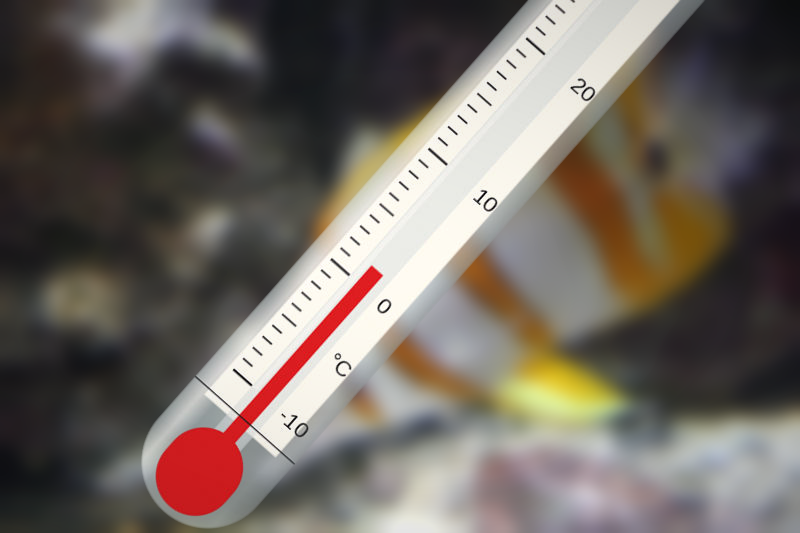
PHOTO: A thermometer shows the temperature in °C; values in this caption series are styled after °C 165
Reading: °C 1.5
